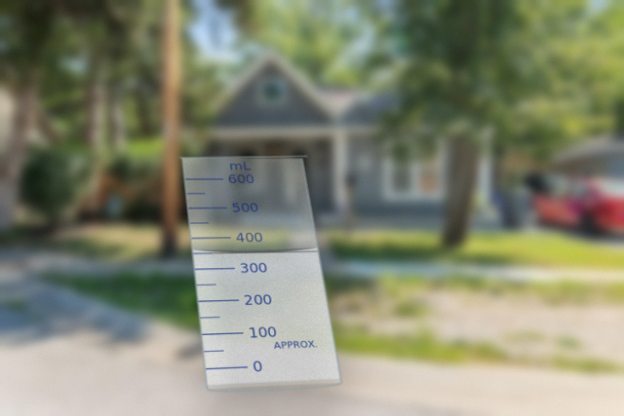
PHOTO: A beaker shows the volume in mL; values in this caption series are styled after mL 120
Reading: mL 350
